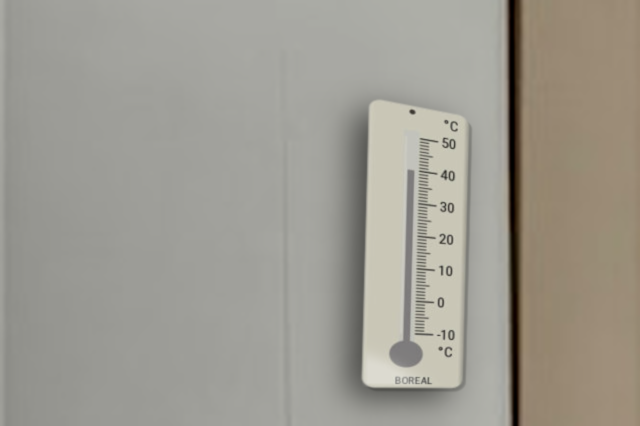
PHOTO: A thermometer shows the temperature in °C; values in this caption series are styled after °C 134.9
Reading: °C 40
